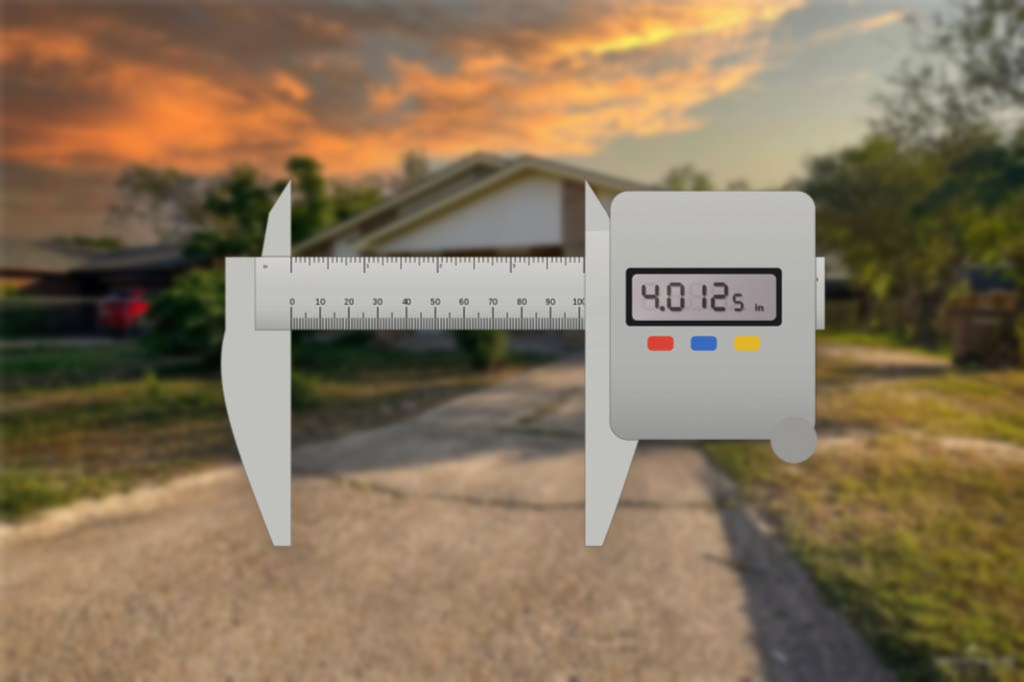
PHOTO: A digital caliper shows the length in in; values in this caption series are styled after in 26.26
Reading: in 4.0125
